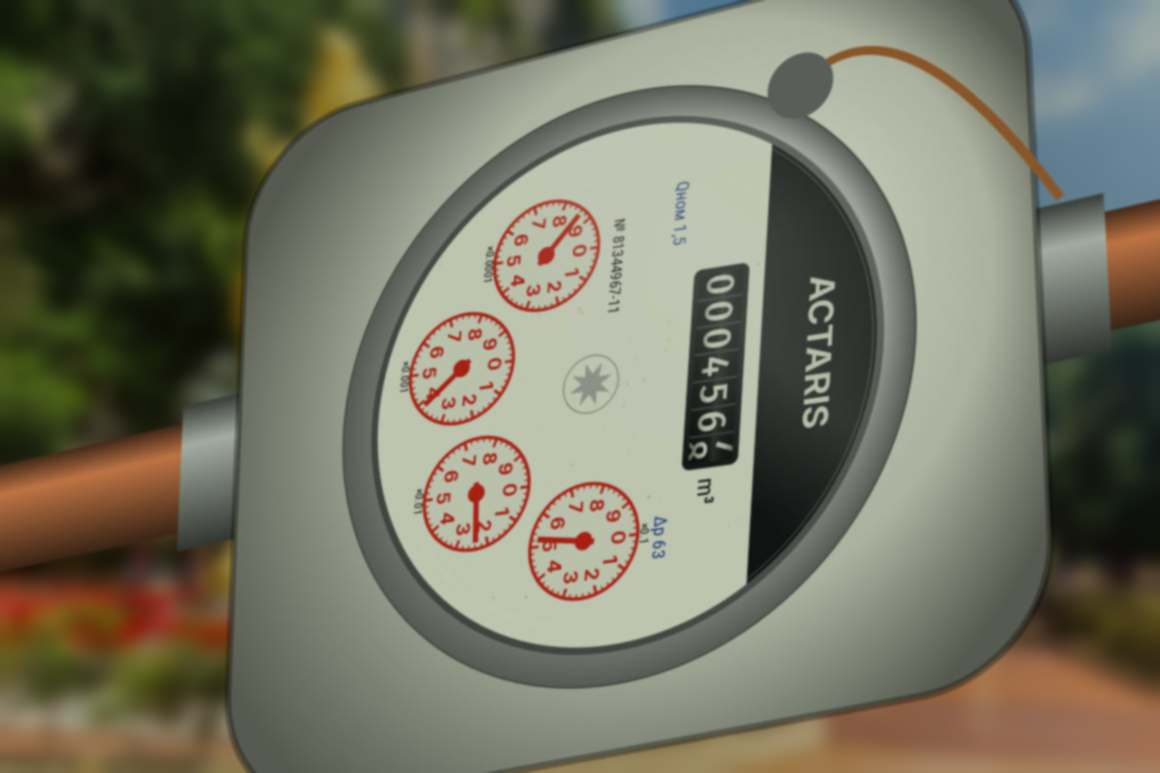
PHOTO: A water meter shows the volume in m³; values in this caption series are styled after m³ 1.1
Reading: m³ 4567.5238
